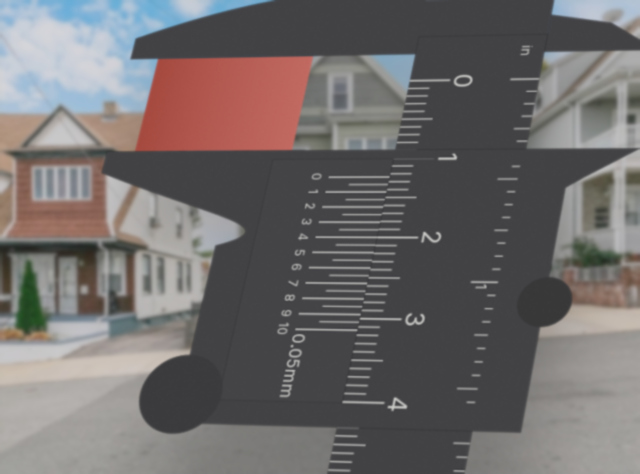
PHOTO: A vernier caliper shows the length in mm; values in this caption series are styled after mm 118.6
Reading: mm 12.4
